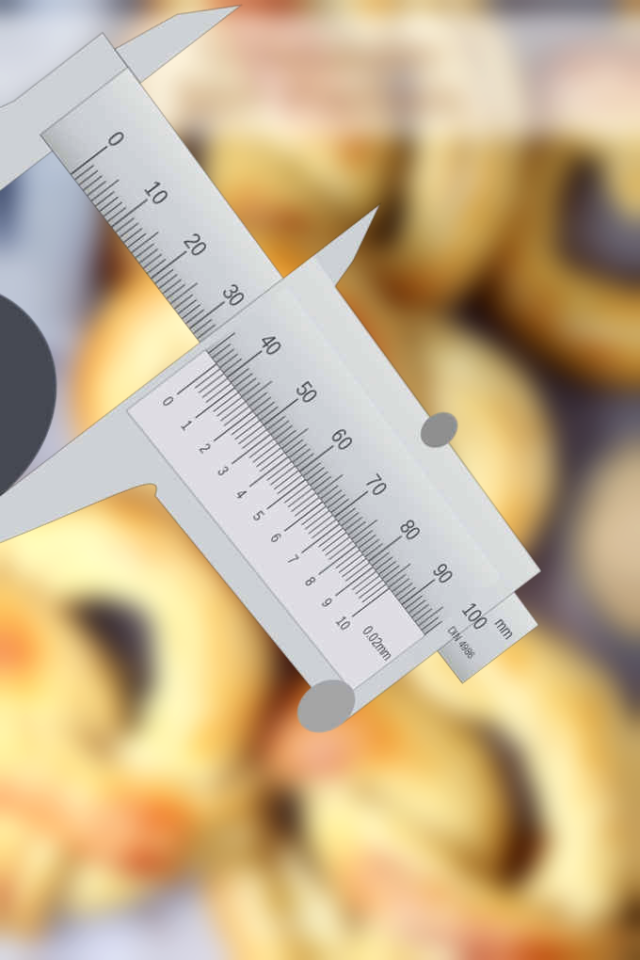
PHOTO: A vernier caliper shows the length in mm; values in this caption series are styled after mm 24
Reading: mm 37.2
